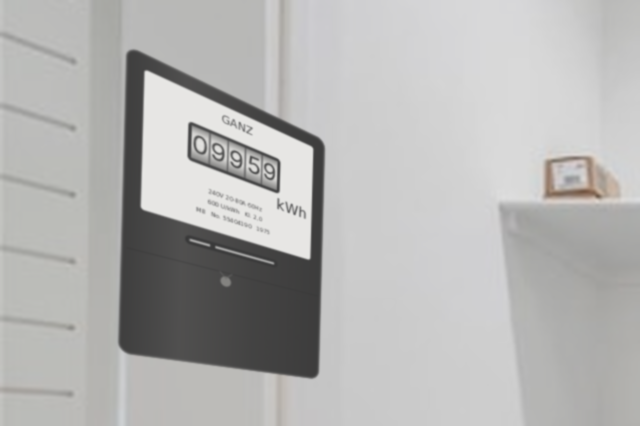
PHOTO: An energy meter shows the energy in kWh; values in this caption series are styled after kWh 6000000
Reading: kWh 9959
